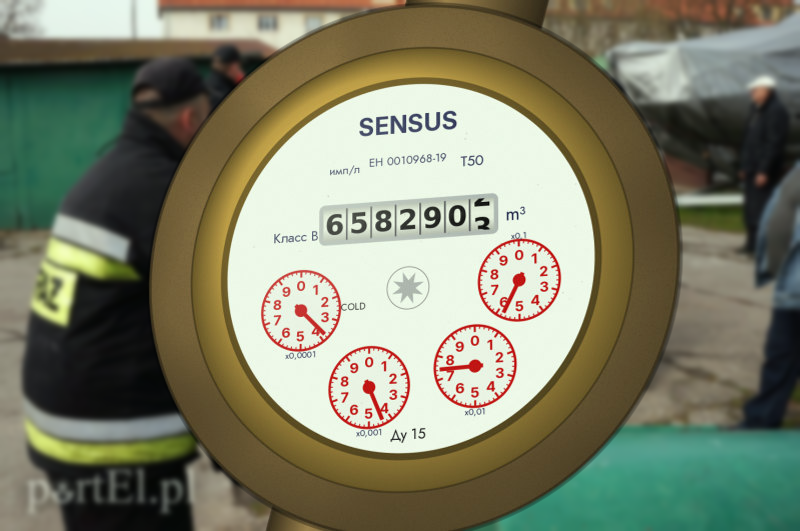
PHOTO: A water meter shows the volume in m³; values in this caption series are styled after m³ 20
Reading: m³ 6582902.5743
